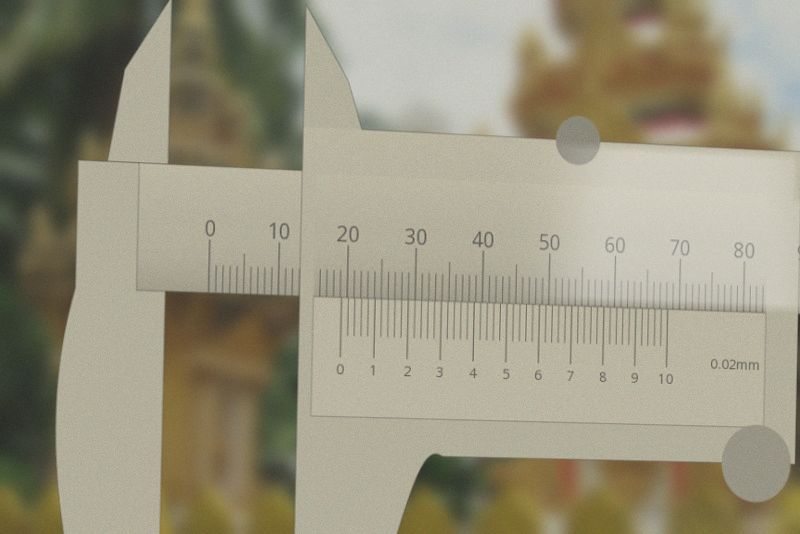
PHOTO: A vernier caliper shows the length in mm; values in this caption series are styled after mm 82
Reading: mm 19.2
